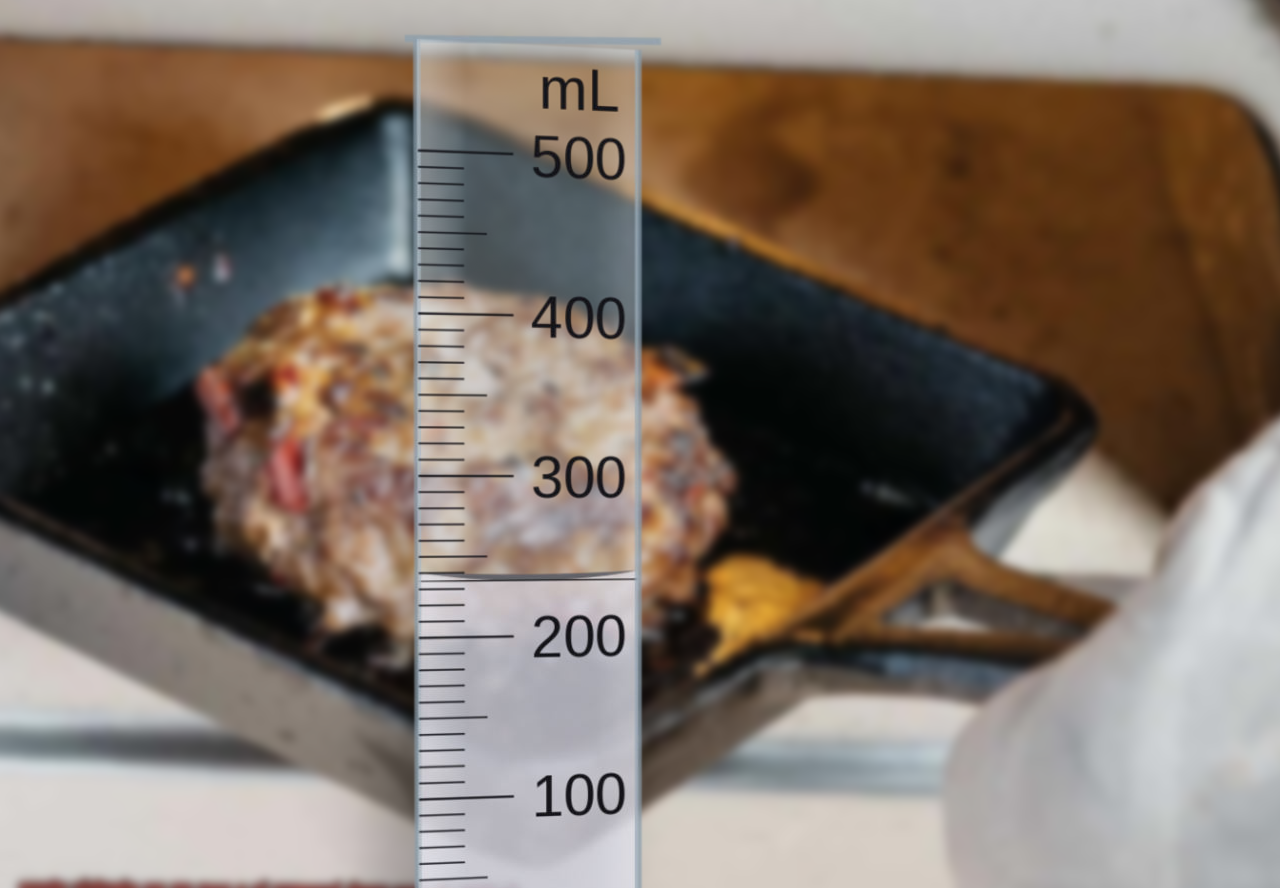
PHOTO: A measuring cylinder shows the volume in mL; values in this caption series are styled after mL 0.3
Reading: mL 235
